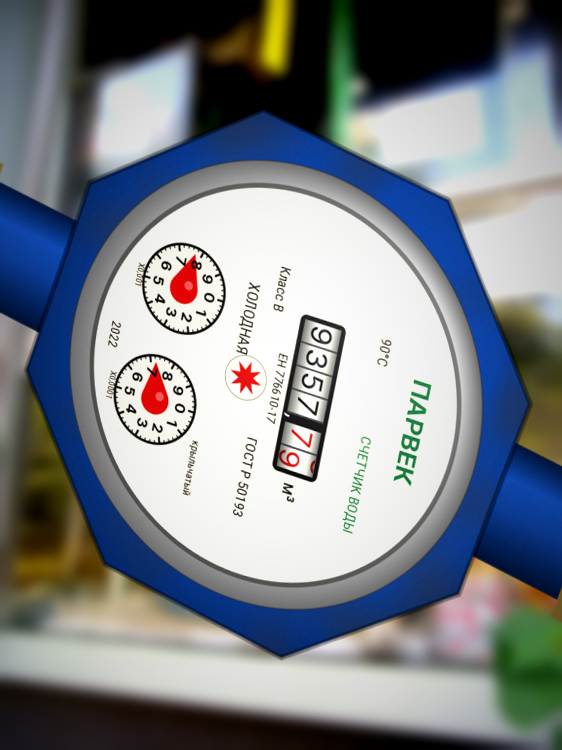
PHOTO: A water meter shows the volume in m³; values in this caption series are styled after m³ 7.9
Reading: m³ 9357.7877
